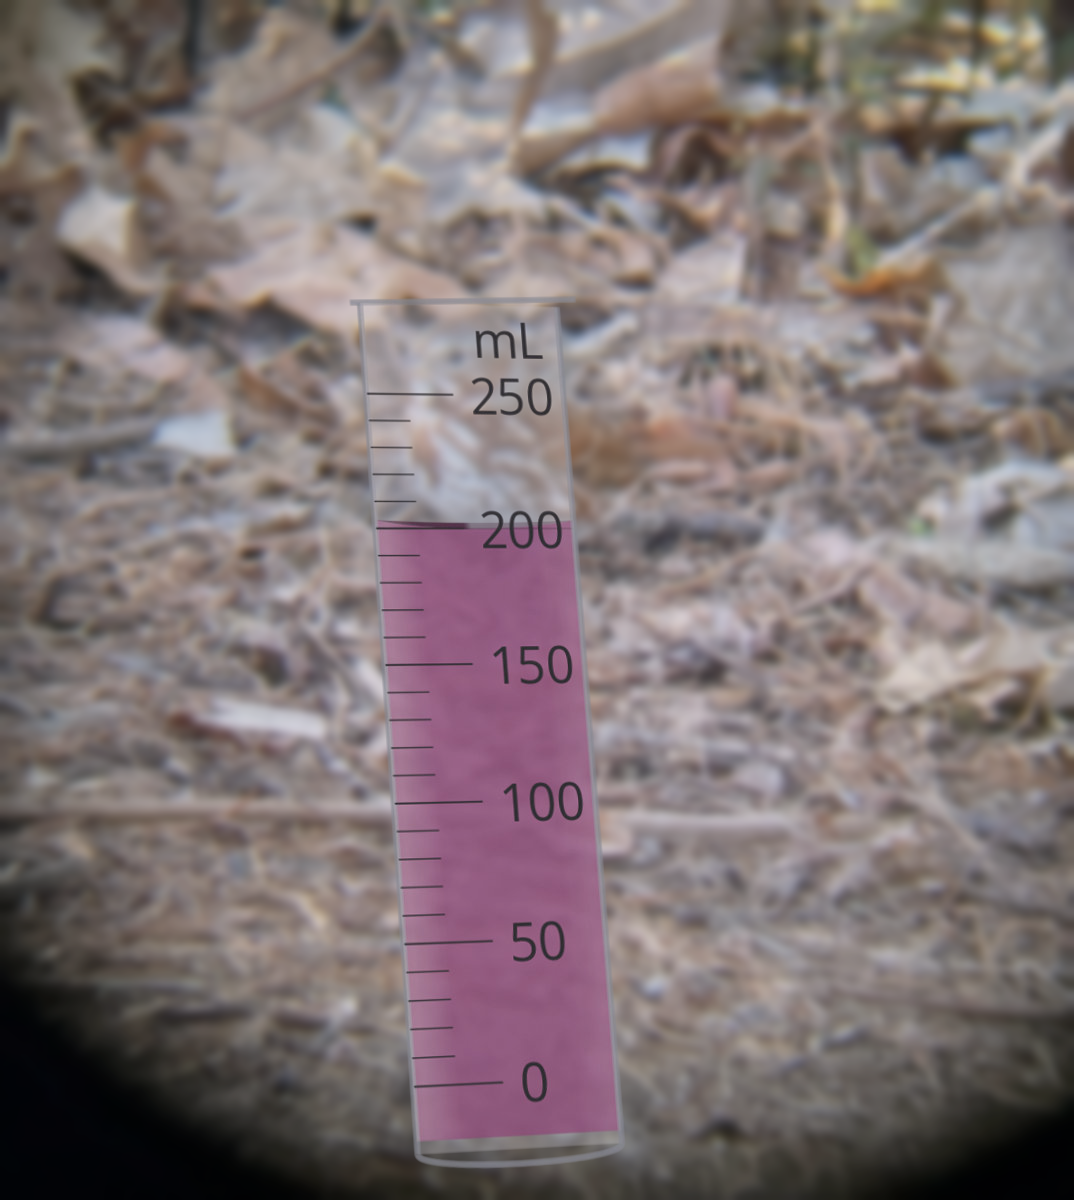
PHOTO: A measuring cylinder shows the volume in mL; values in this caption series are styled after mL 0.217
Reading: mL 200
